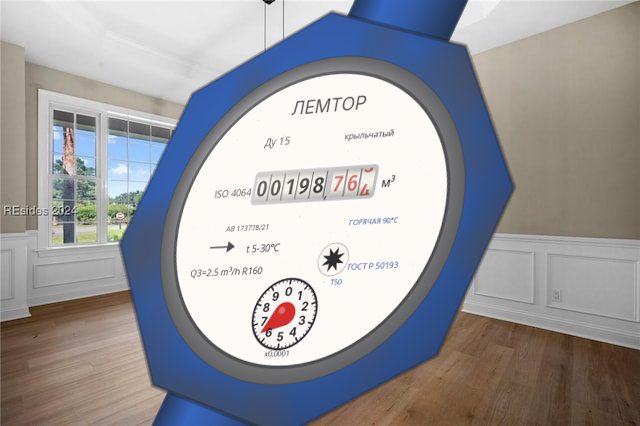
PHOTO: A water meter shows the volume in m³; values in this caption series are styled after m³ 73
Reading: m³ 198.7636
